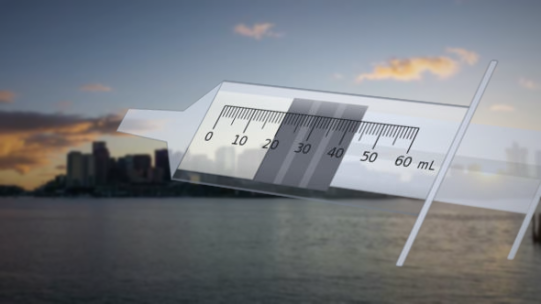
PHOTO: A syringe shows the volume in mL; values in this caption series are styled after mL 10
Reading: mL 20
